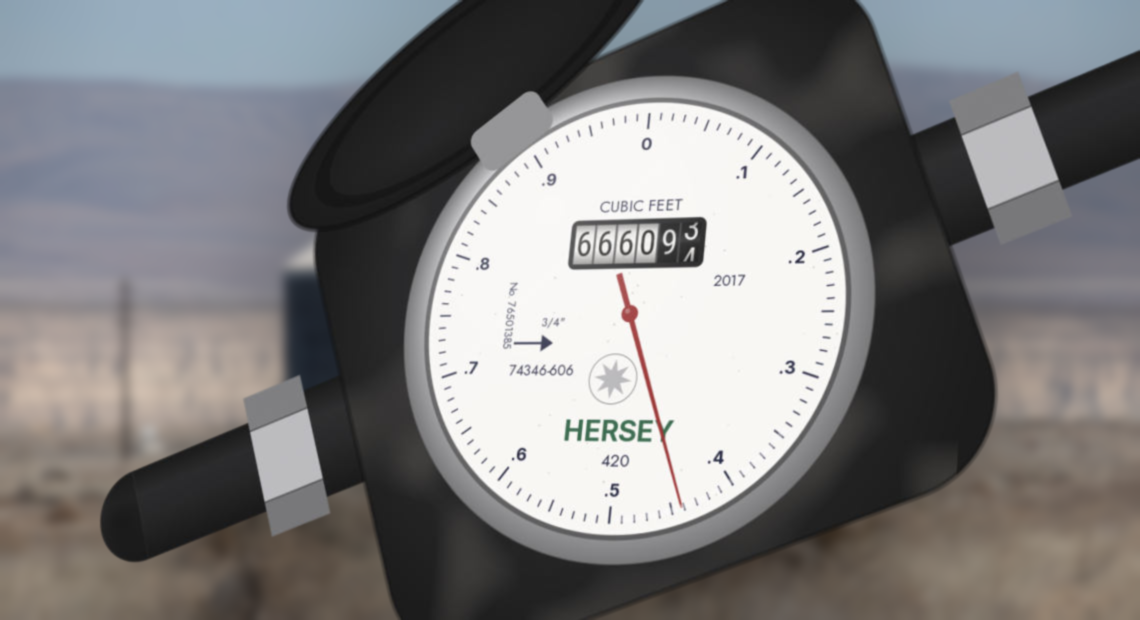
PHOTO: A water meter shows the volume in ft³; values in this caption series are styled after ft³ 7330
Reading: ft³ 666093.44
